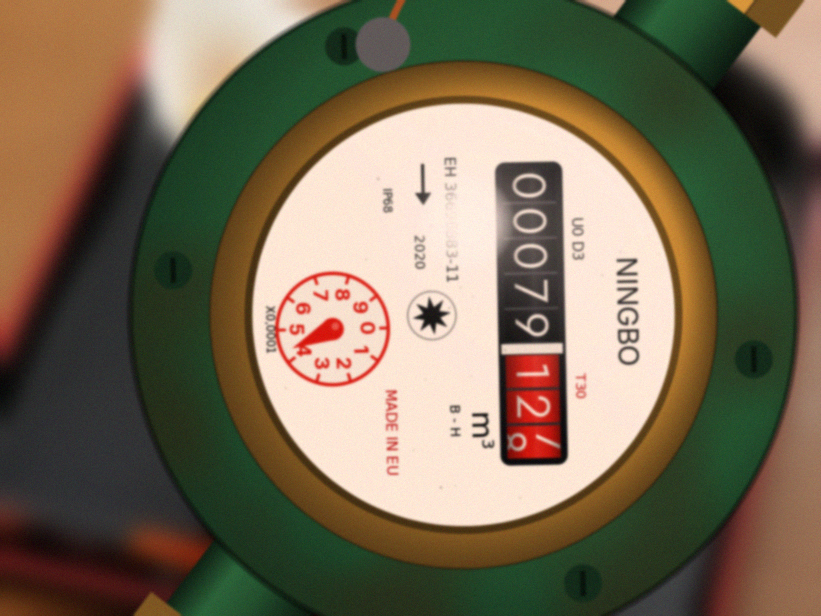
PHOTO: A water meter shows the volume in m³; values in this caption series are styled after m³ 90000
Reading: m³ 79.1274
